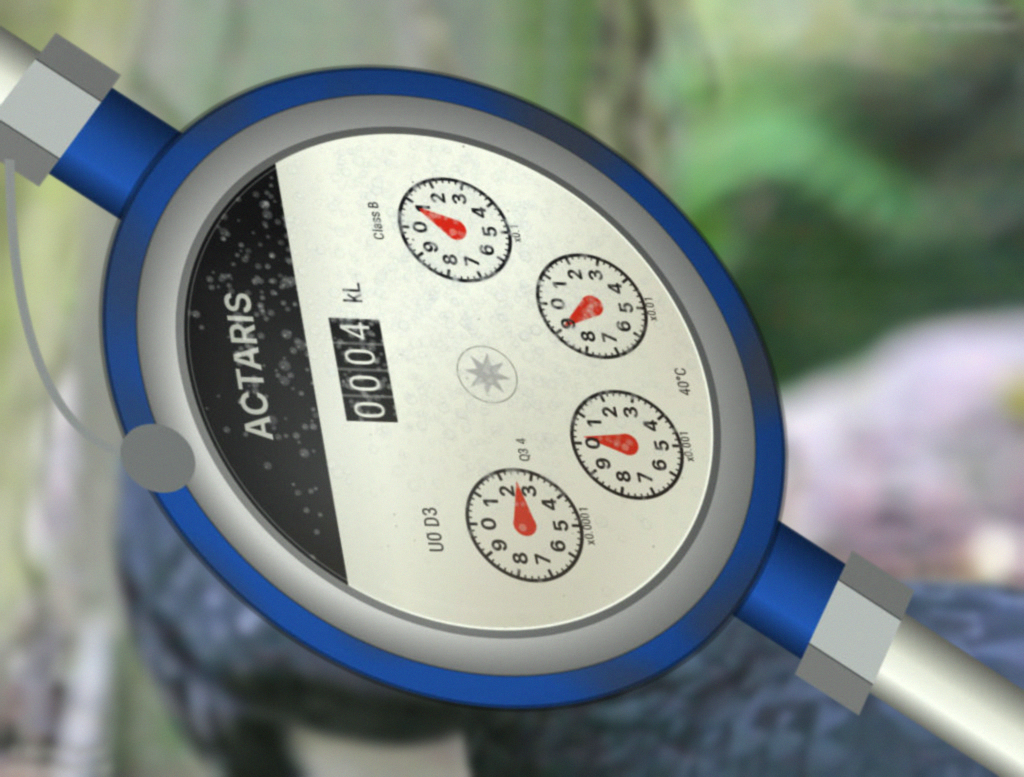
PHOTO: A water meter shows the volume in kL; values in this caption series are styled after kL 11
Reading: kL 4.0902
